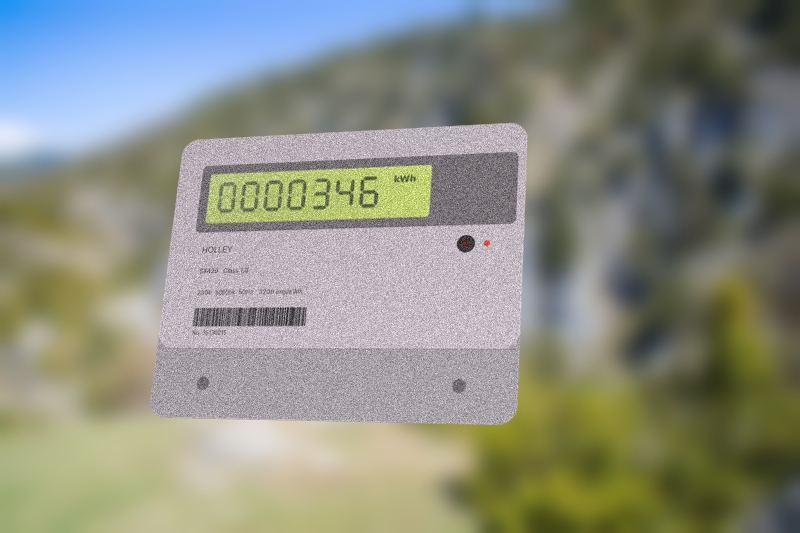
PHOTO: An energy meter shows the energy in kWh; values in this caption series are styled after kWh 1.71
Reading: kWh 346
